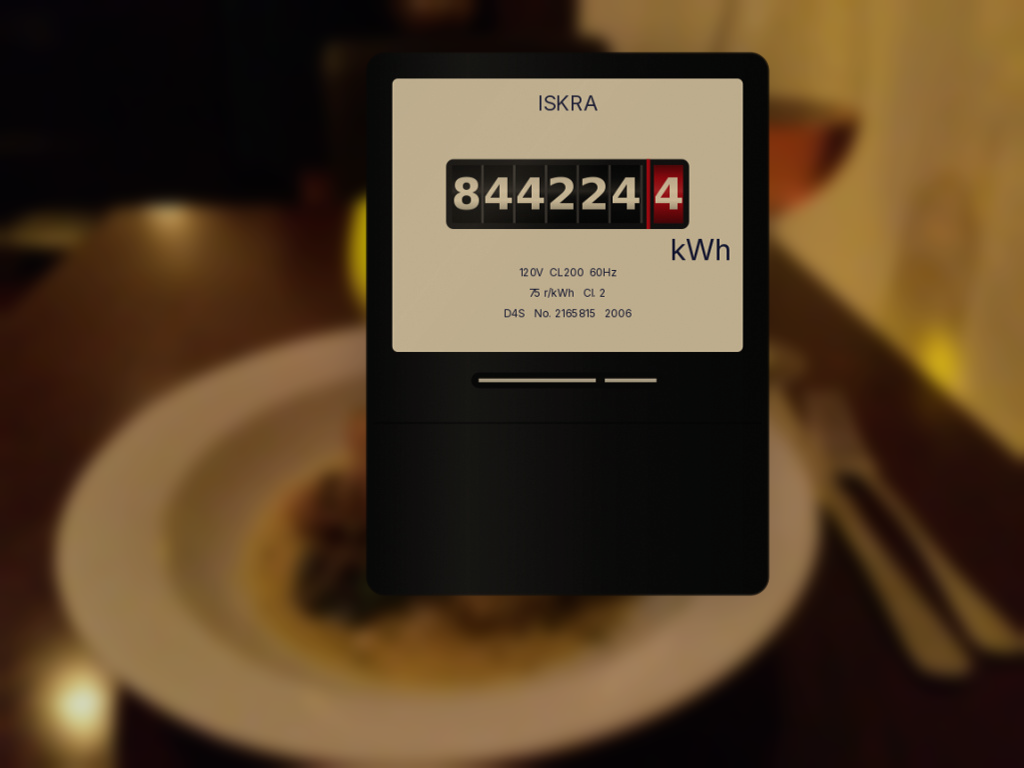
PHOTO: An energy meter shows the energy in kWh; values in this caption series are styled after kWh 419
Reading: kWh 844224.4
